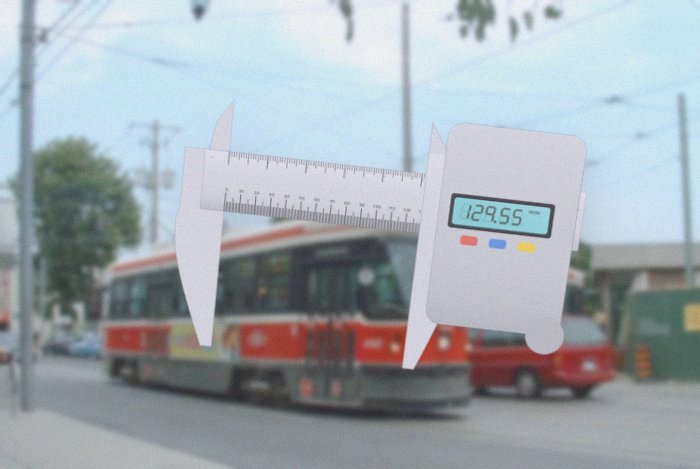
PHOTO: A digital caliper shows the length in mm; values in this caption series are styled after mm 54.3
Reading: mm 129.55
